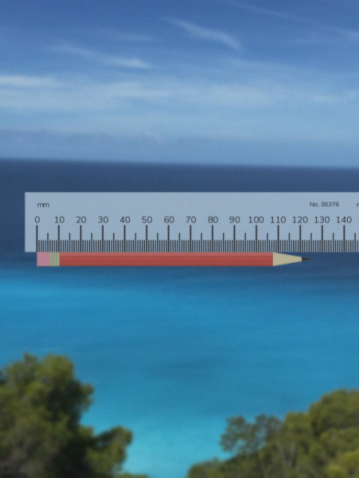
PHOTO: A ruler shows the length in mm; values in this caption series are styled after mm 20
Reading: mm 125
